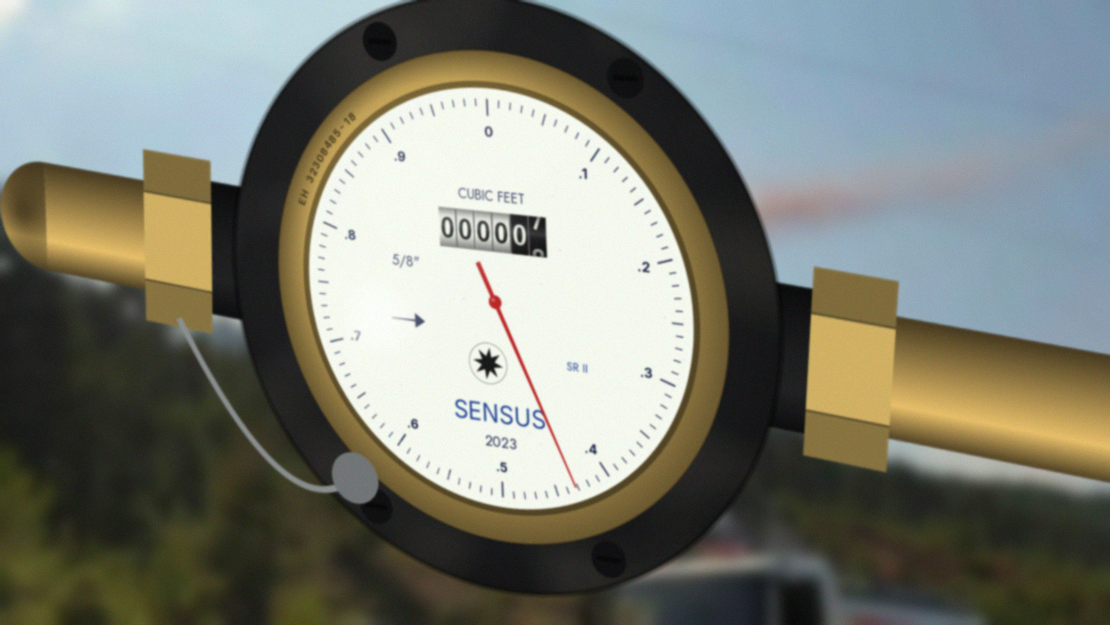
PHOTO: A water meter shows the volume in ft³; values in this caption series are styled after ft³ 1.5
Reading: ft³ 7.43
